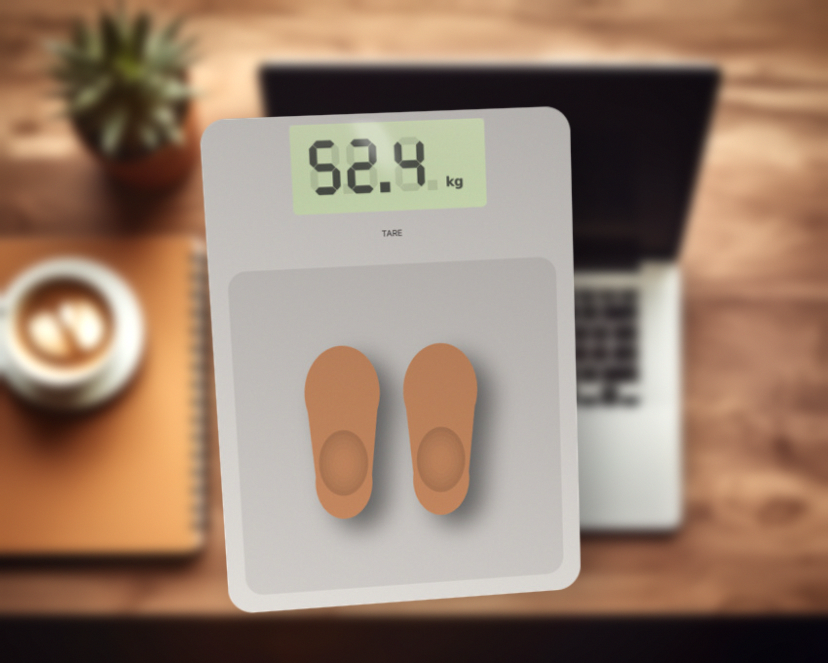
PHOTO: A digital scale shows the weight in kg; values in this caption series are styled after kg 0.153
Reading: kg 52.4
